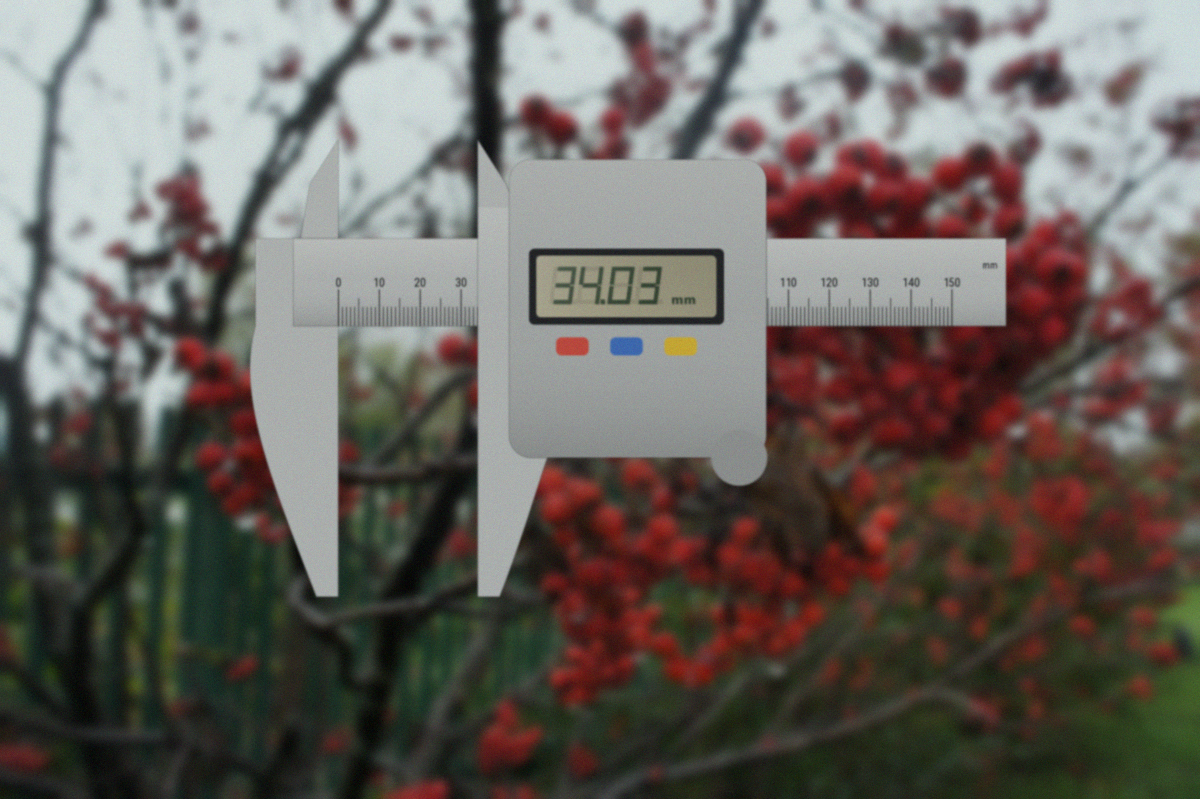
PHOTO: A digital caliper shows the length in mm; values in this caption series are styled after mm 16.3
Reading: mm 34.03
